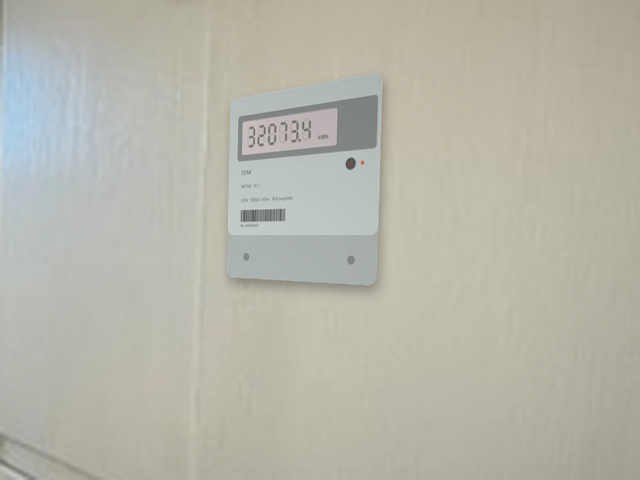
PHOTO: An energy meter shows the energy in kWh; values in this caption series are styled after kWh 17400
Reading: kWh 32073.4
